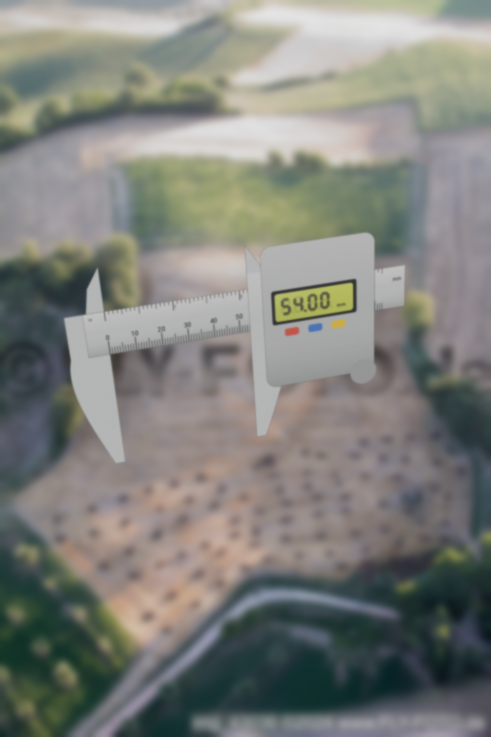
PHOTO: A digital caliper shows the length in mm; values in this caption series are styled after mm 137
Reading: mm 54.00
